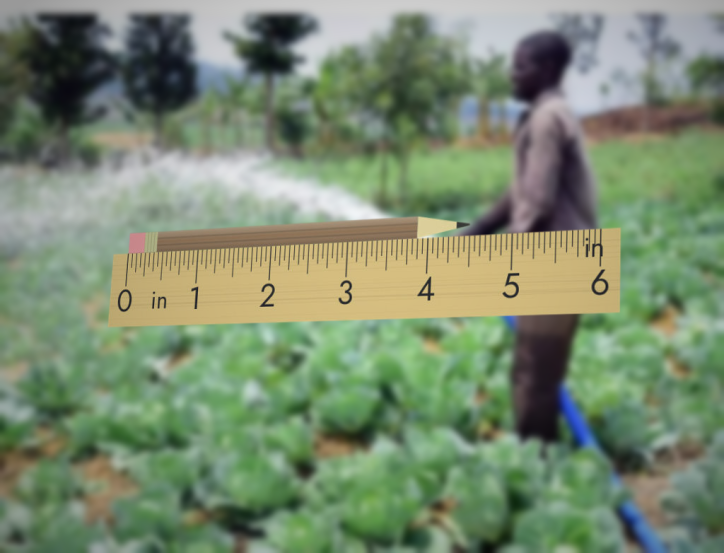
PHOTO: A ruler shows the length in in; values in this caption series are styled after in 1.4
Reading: in 4.5
